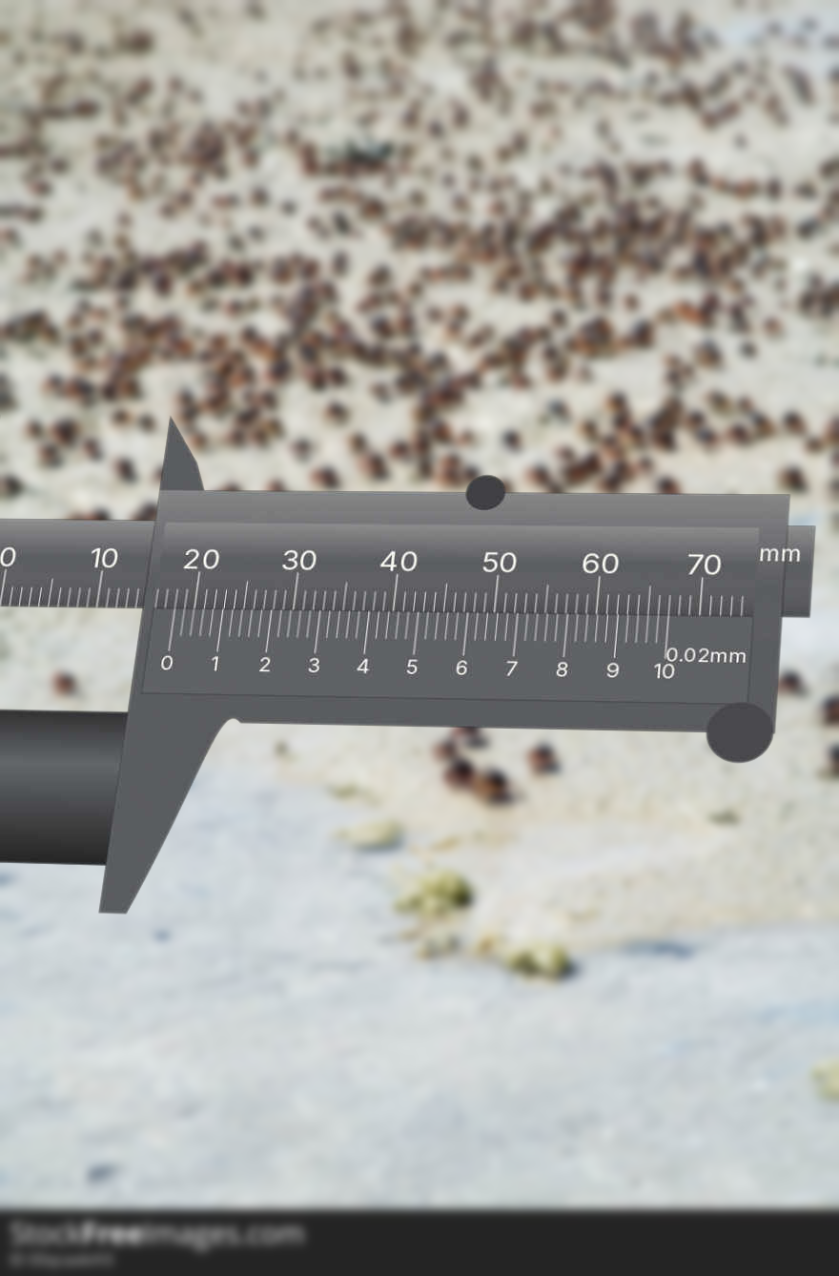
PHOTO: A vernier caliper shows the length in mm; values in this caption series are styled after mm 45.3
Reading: mm 18.0
